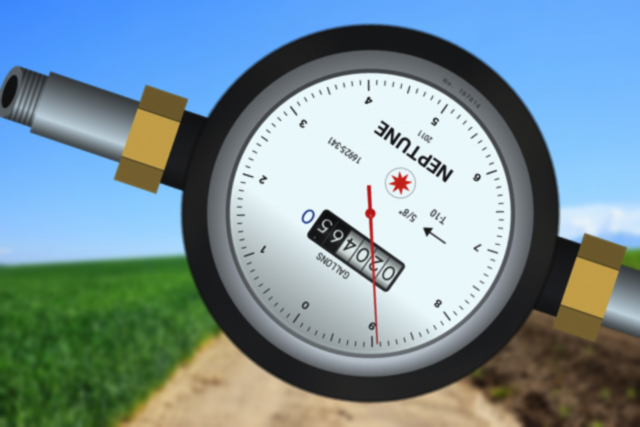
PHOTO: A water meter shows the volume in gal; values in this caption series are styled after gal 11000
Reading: gal 204648.9
